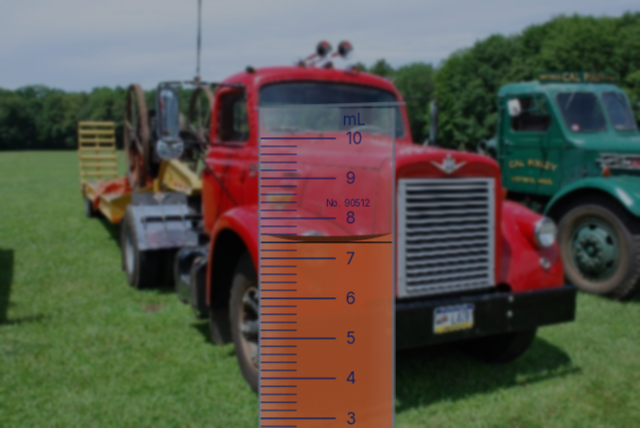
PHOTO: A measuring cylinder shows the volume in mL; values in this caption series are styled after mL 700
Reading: mL 7.4
